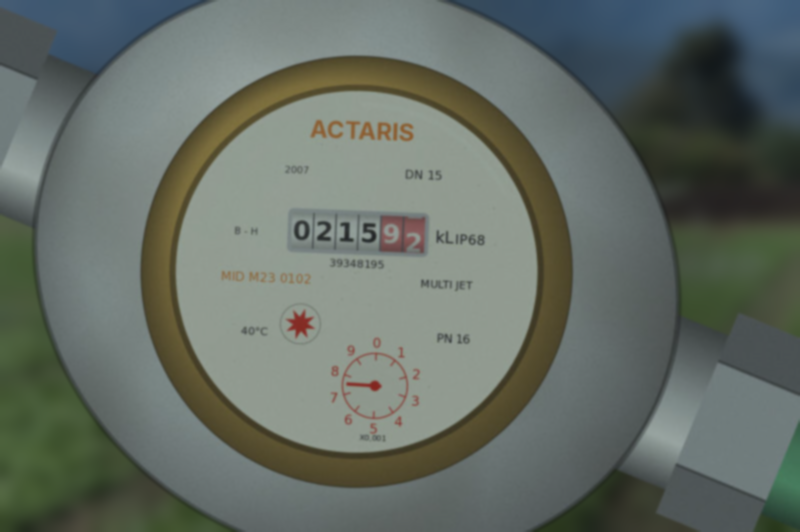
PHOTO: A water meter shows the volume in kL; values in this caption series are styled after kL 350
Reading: kL 215.917
